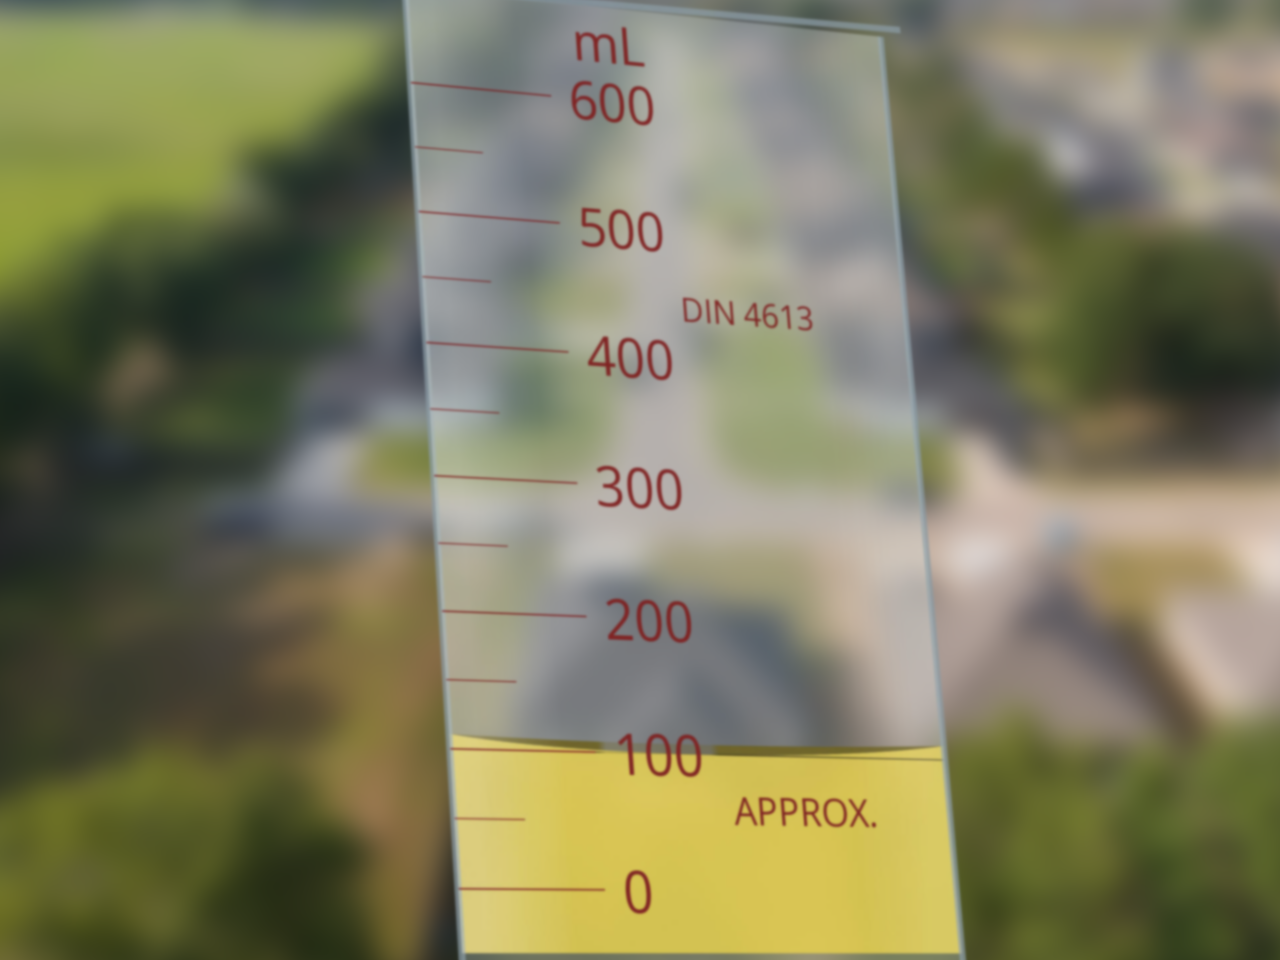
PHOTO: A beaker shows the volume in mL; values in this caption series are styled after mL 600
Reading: mL 100
